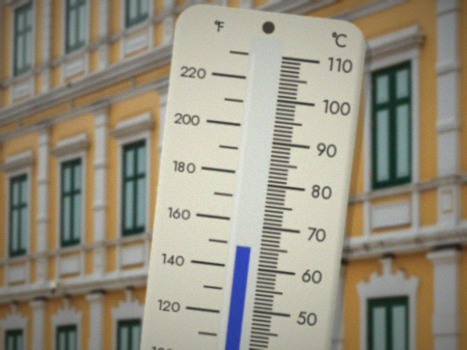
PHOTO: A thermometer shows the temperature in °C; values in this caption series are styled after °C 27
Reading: °C 65
